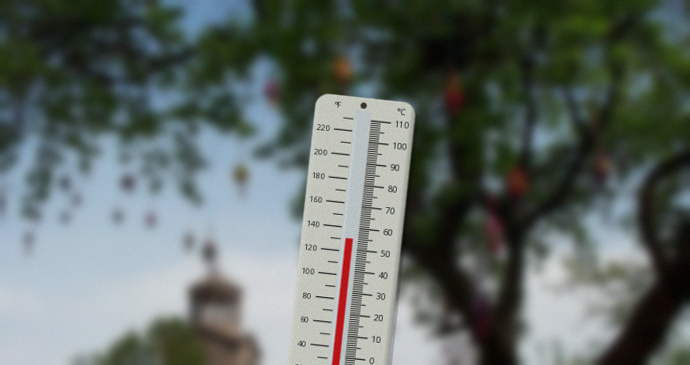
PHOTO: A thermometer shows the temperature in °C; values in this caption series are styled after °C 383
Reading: °C 55
